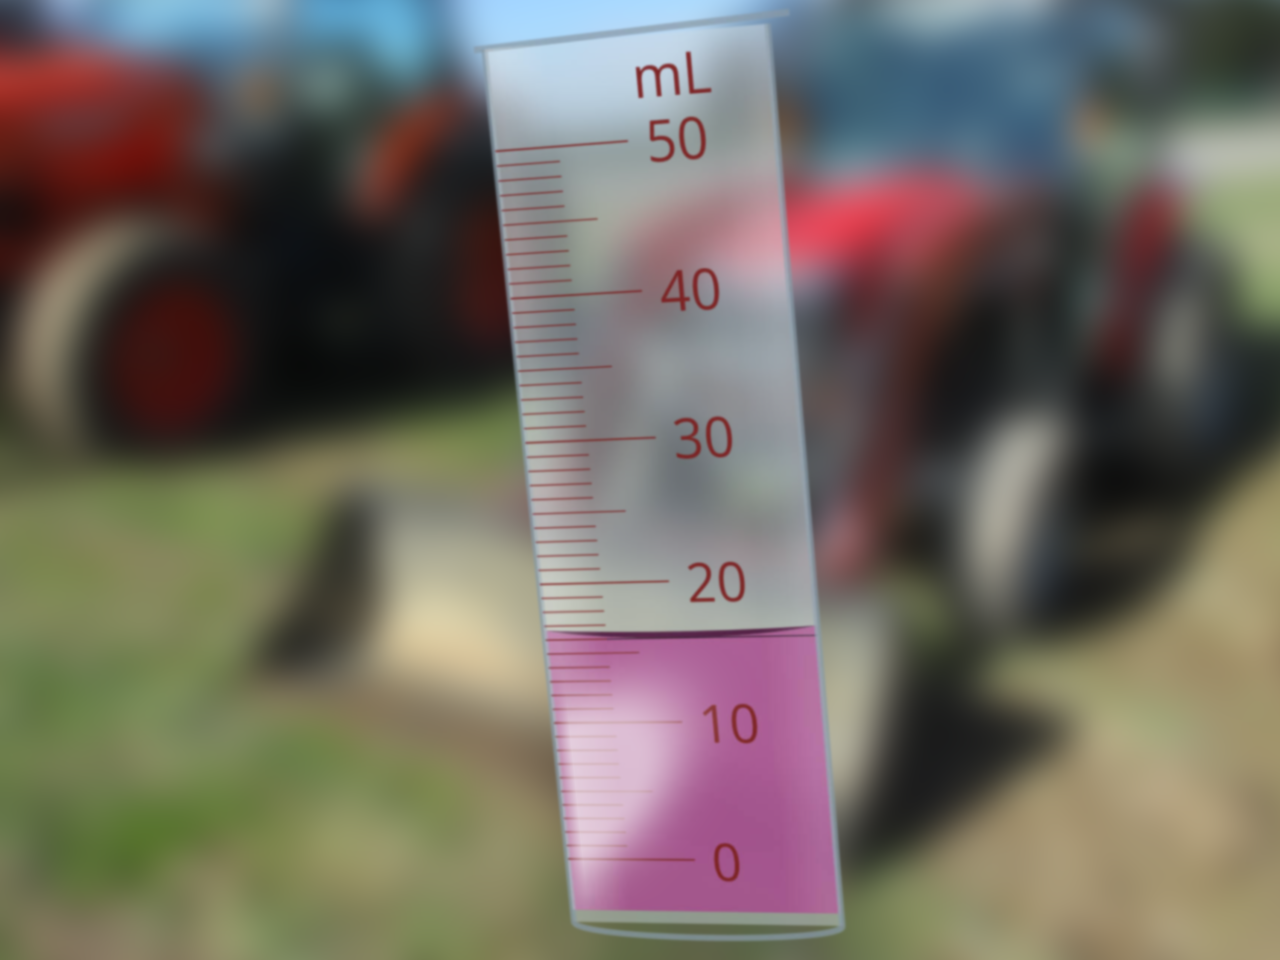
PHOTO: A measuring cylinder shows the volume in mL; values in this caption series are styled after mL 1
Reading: mL 16
